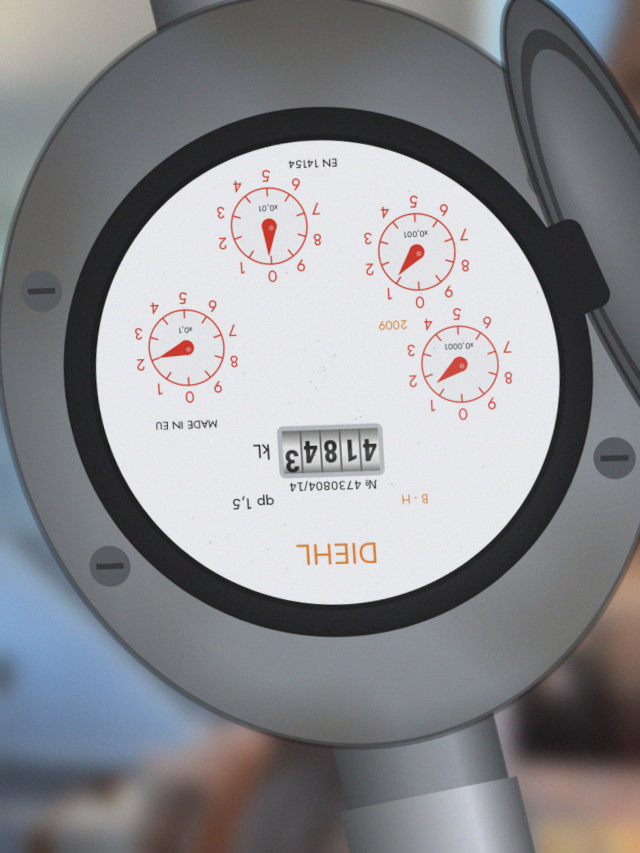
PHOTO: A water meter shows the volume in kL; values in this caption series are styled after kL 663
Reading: kL 41843.2011
